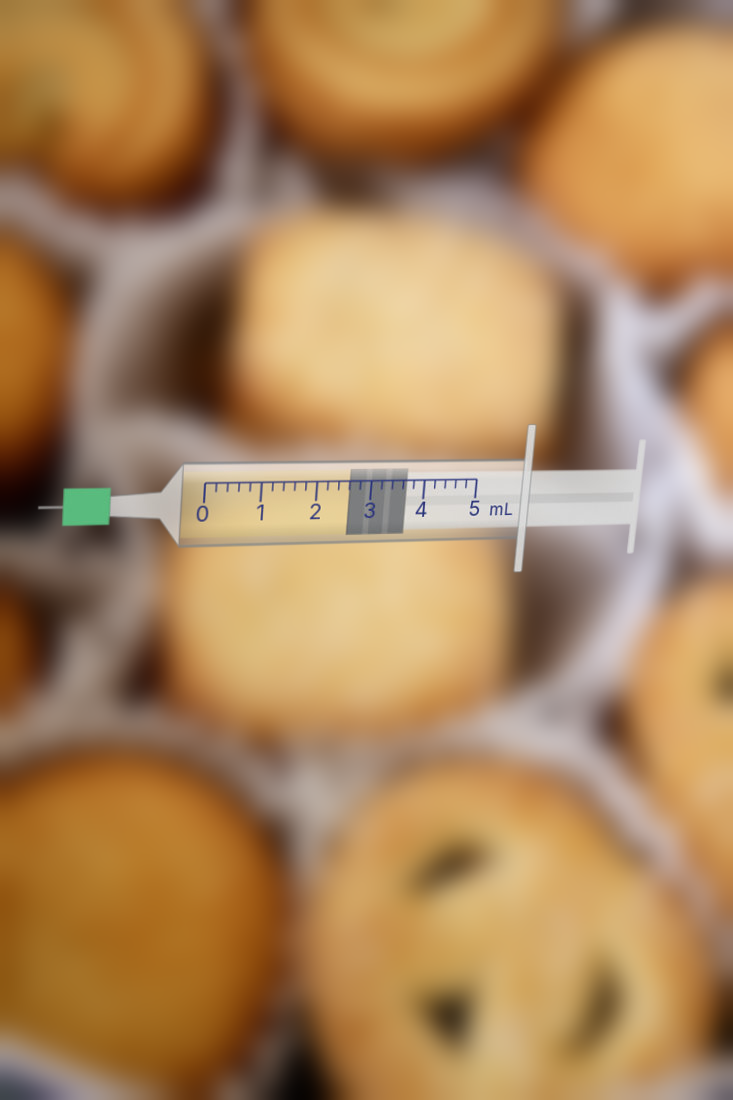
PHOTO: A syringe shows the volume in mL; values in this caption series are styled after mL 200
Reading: mL 2.6
